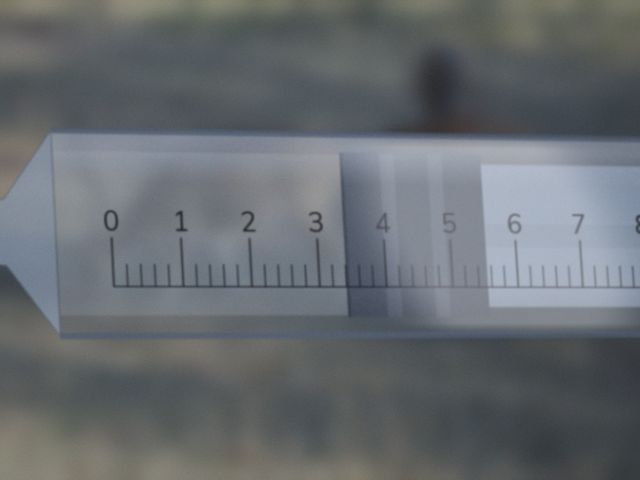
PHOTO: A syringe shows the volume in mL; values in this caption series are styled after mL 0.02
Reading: mL 3.4
